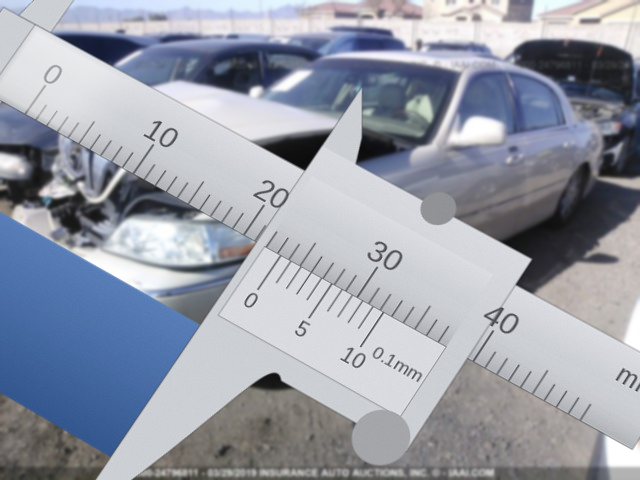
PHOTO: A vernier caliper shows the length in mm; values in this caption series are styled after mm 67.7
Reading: mm 23.3
